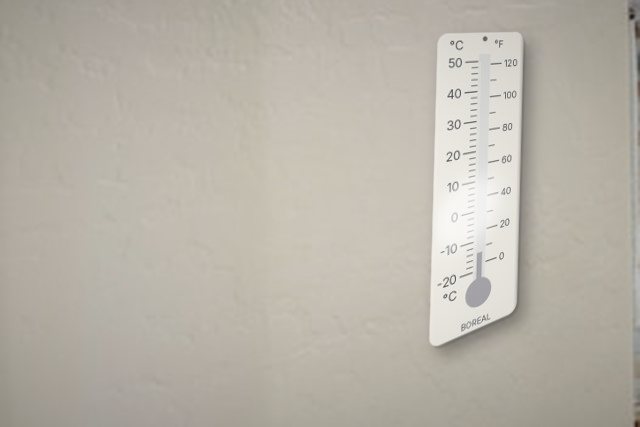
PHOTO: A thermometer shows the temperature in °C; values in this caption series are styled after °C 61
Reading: °C -14
